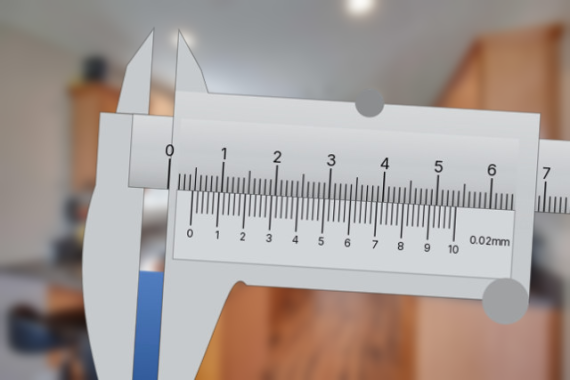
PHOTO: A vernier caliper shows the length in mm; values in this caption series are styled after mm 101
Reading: mm 4.6
